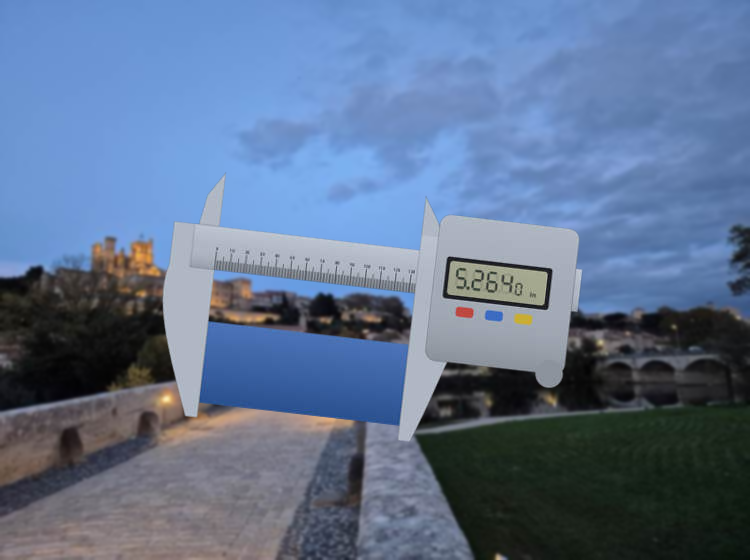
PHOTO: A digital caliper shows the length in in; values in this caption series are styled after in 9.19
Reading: in 5.2640
